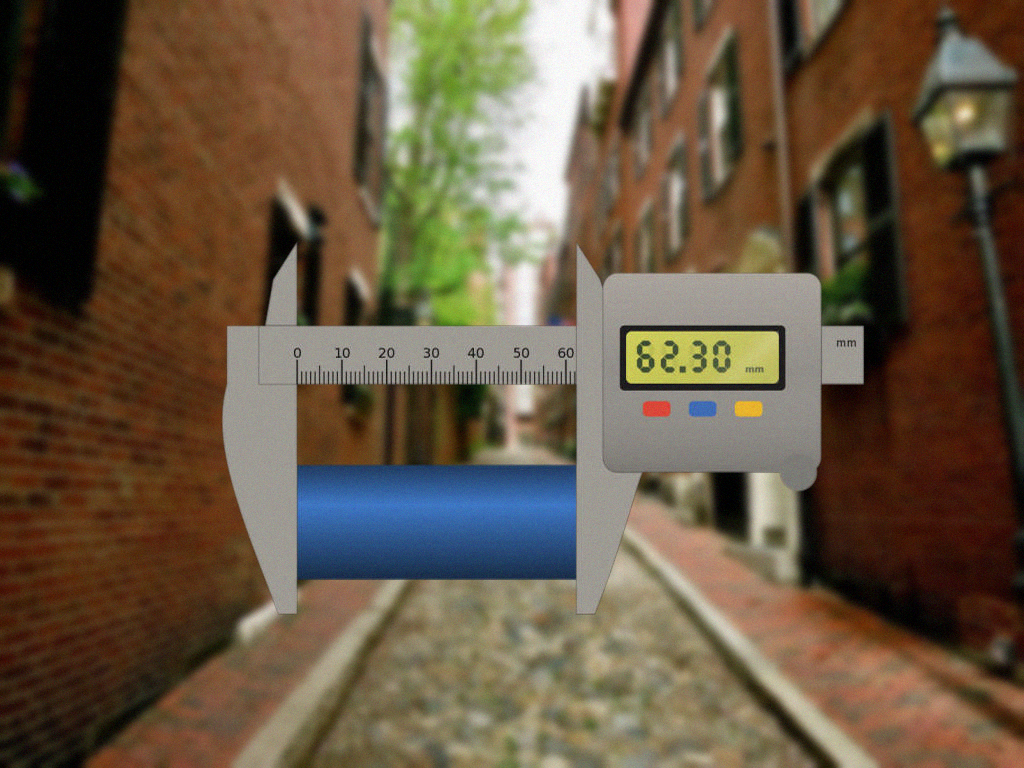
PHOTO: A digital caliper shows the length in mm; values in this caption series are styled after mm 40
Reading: mm 62.30
